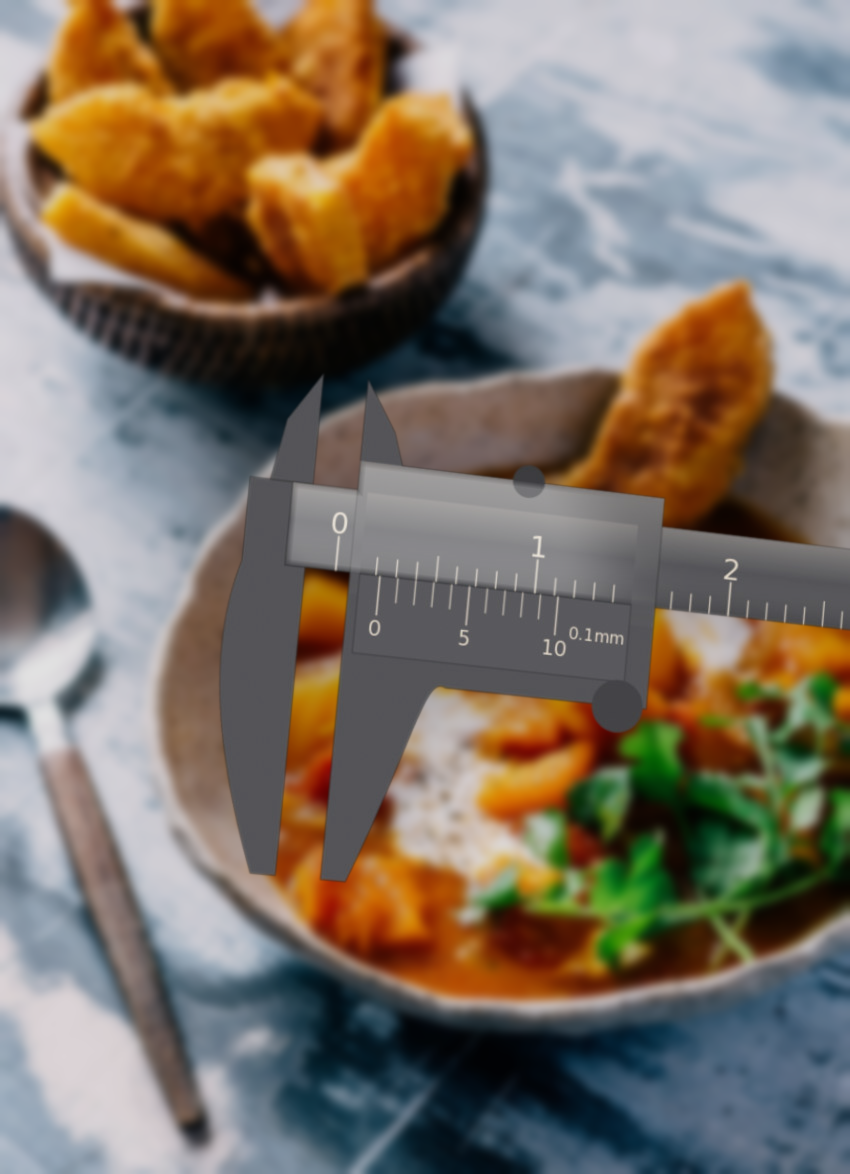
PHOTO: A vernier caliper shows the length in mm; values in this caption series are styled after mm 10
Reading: mm 2.2
